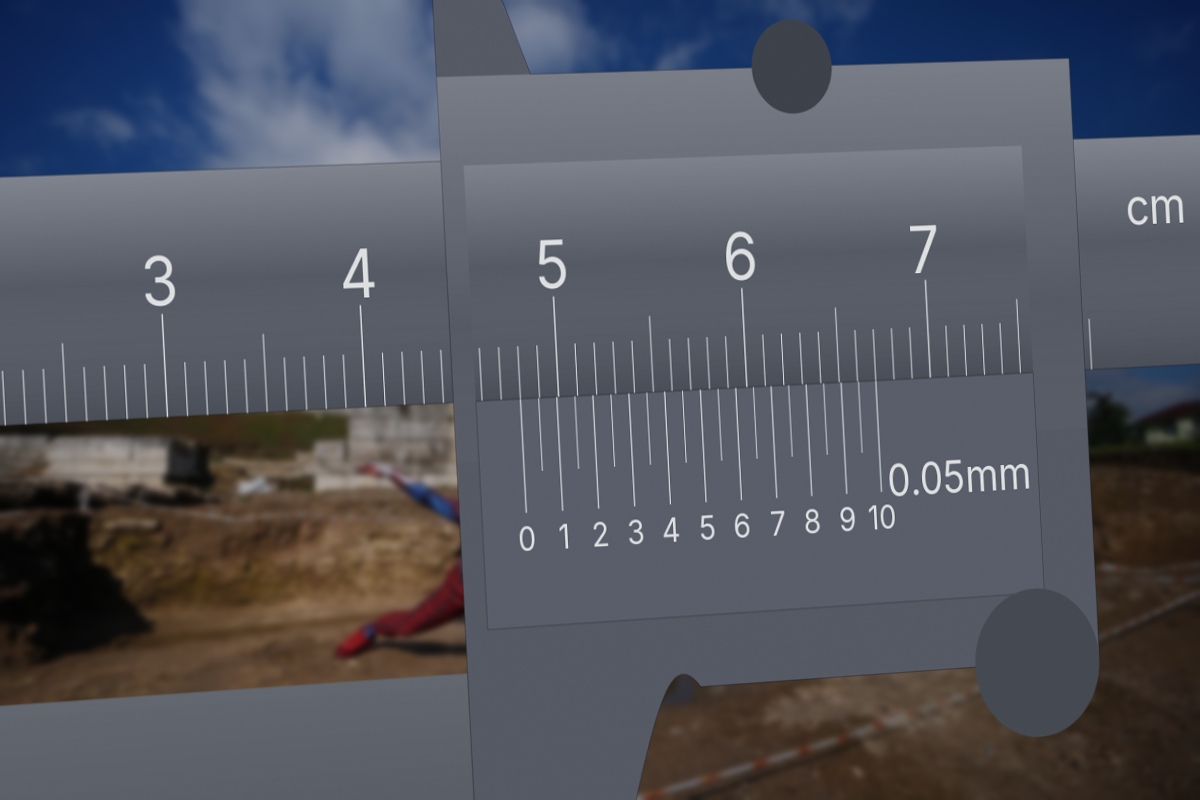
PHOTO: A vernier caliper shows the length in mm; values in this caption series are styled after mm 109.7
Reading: mm 48.0
